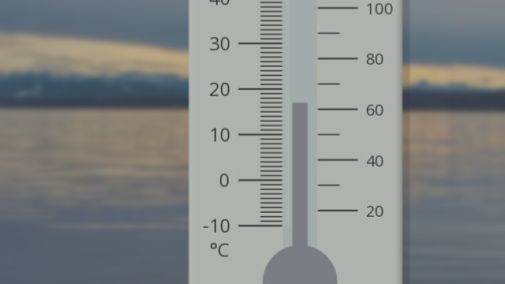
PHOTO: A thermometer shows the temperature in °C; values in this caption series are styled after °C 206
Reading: °C 17
